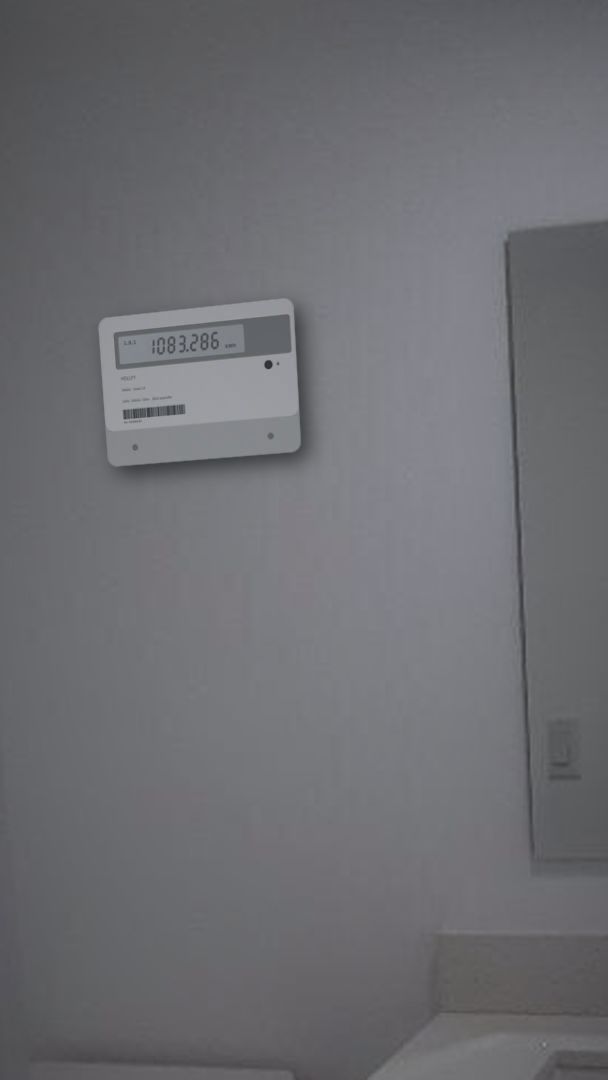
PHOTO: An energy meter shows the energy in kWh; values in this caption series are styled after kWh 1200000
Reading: kWh 1083.286
